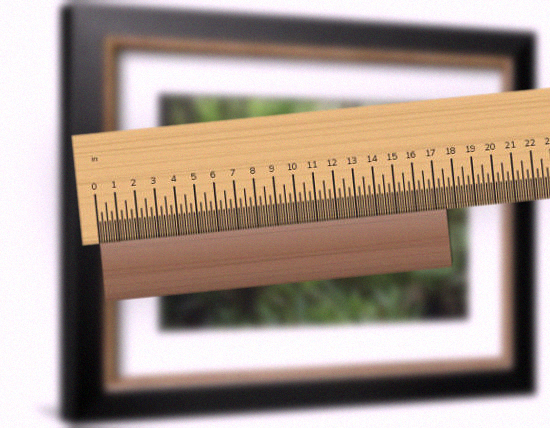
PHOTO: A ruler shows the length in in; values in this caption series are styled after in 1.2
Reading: in 17.5
